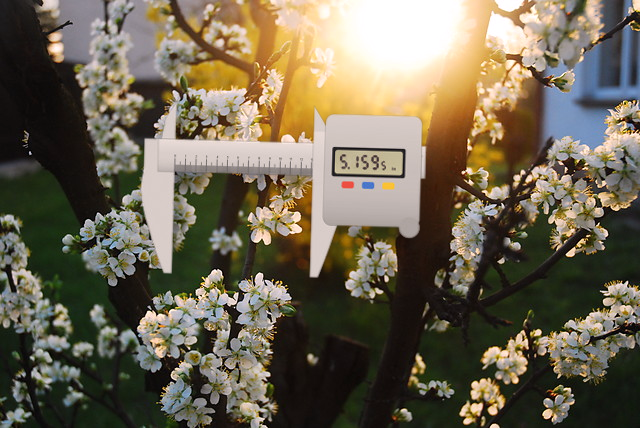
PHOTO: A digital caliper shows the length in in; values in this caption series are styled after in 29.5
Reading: in 5.1595
